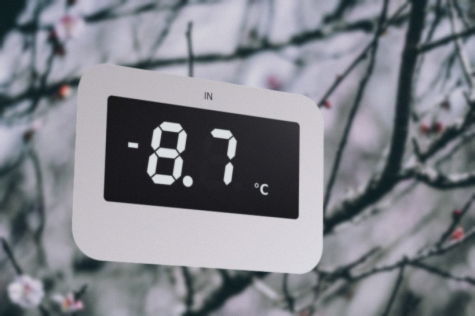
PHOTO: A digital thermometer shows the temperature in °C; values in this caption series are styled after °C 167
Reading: °C -8.7
